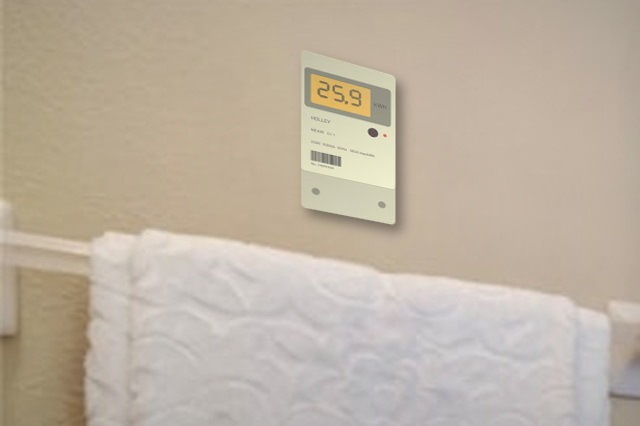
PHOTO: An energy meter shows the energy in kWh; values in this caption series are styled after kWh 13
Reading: kWh 25.9
